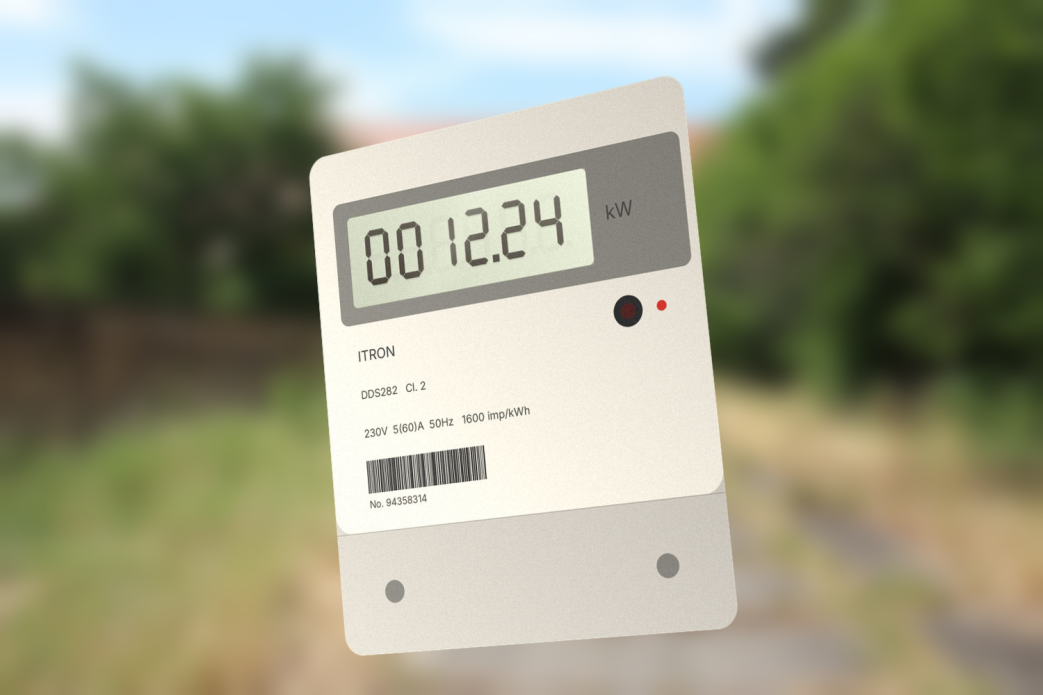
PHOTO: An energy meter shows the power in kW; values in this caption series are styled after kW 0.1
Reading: kW 12.24
